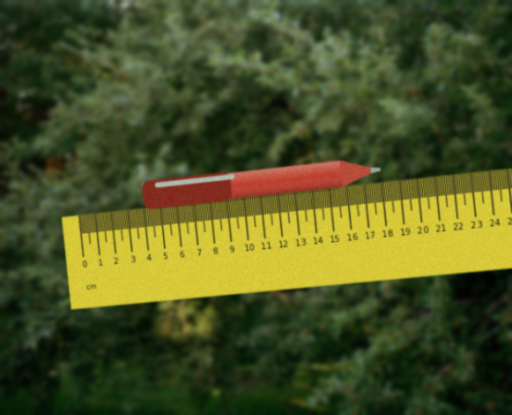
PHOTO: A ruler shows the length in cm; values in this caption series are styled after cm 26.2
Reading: cm 14
